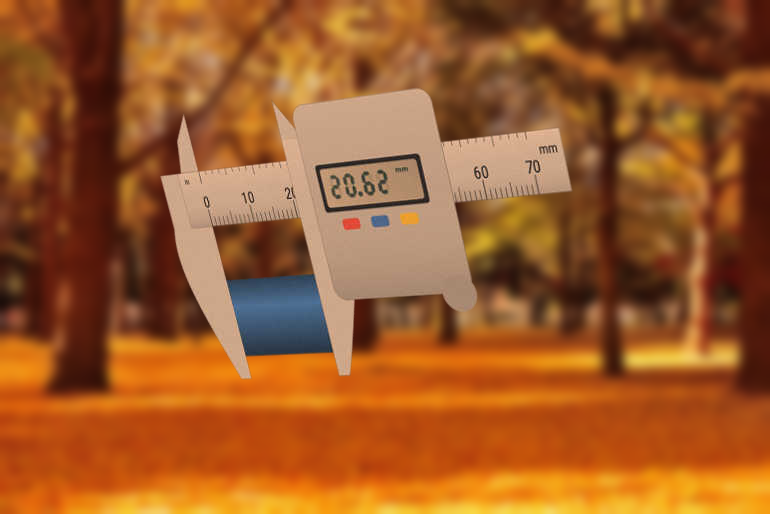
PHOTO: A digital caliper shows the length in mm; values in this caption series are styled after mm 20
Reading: mm 20.62
